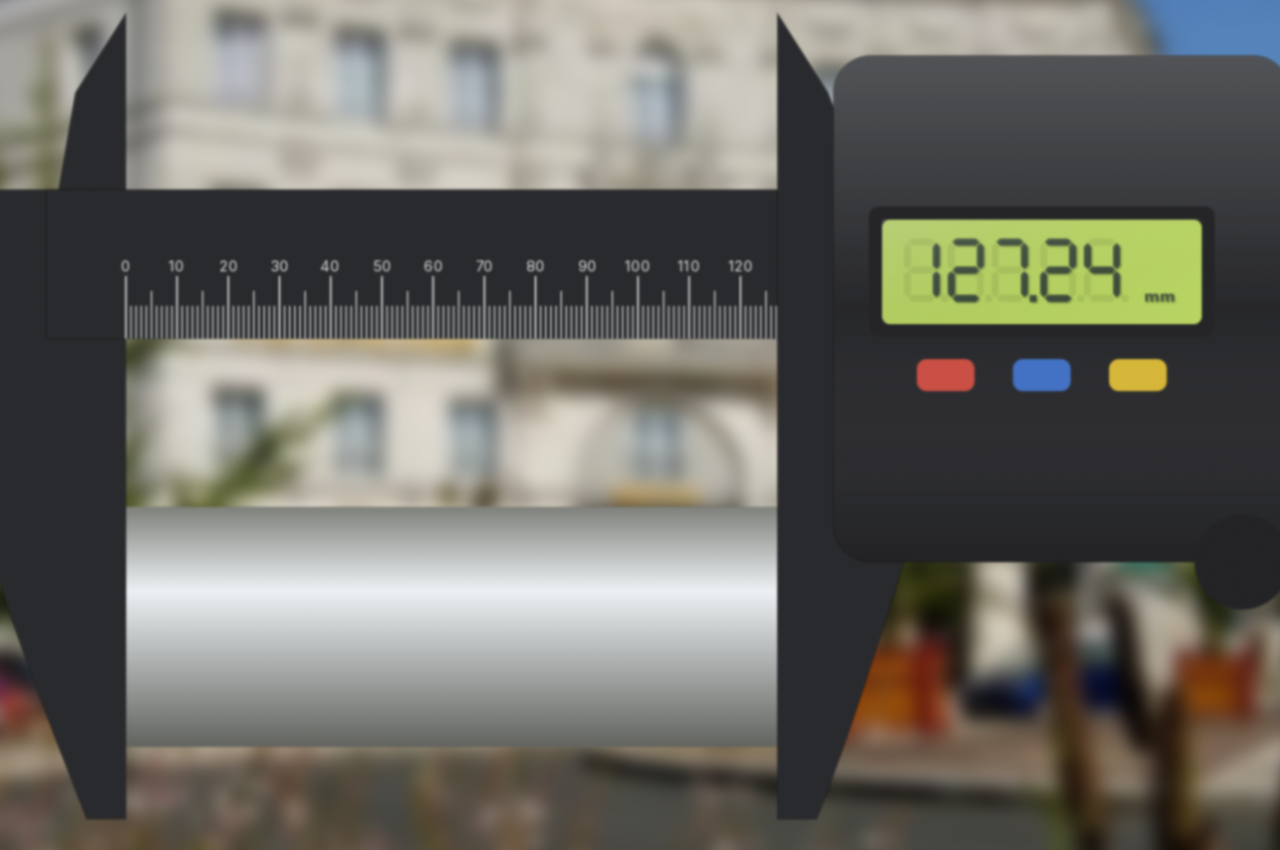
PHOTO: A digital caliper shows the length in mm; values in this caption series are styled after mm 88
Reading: mm 127.24
